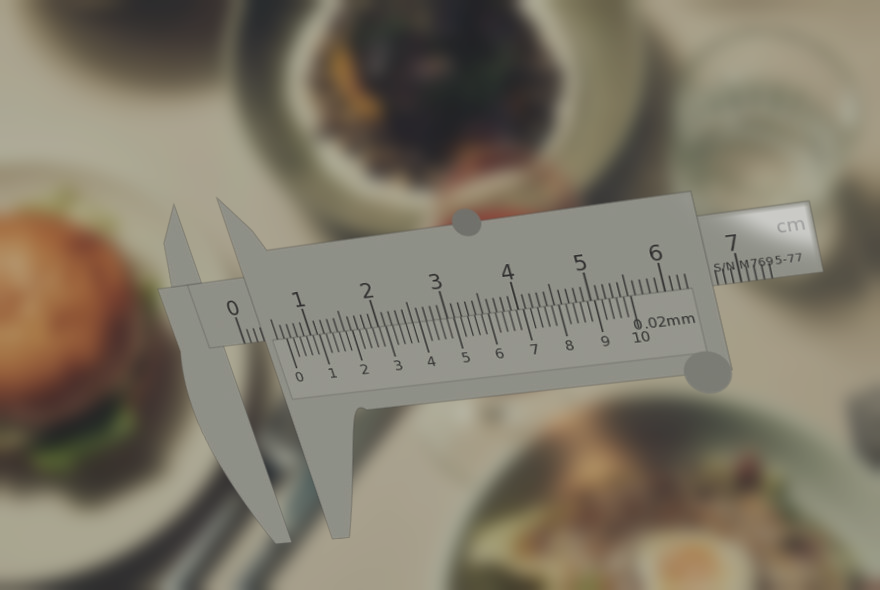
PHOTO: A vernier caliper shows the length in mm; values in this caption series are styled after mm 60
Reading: mm 6.4
